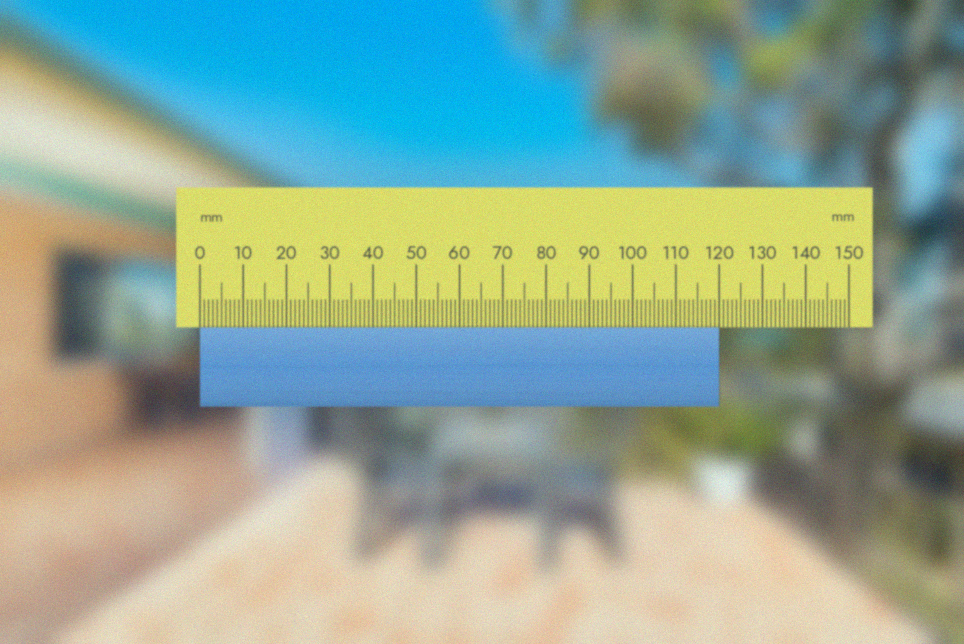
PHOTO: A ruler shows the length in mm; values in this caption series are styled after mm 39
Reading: mm 120
